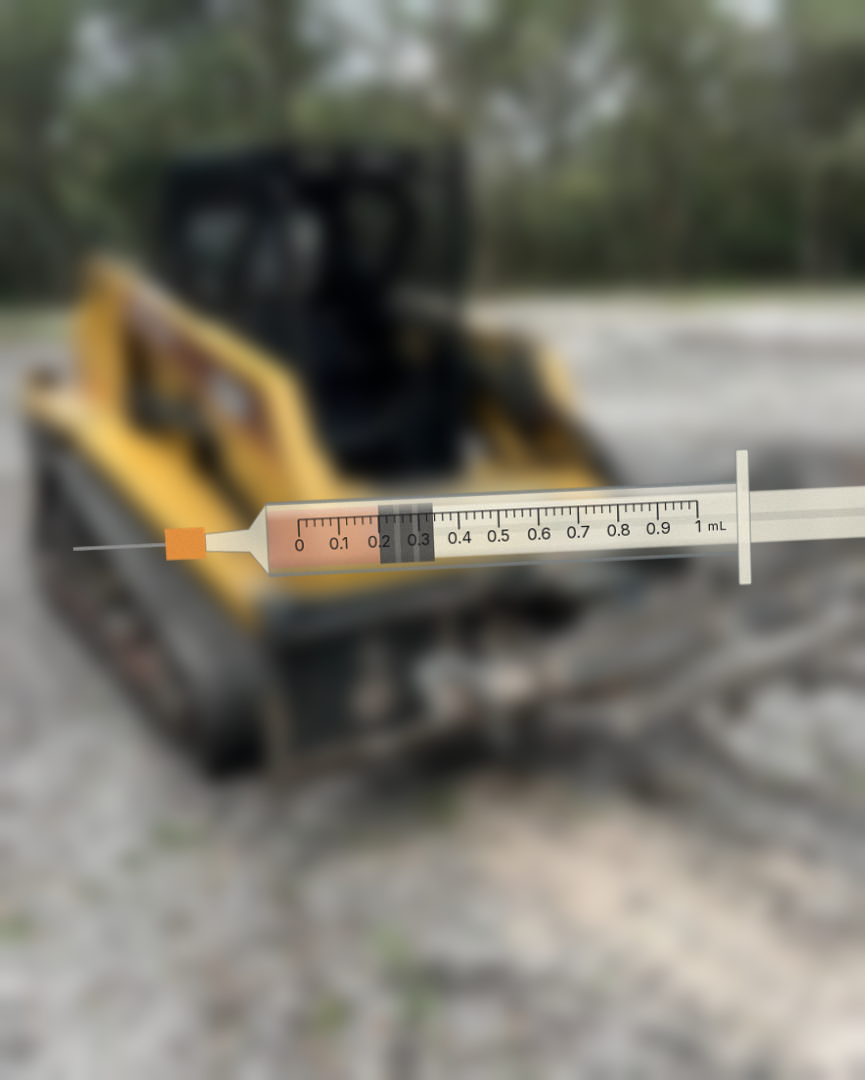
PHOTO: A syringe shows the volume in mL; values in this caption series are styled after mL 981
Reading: mL 0.2
